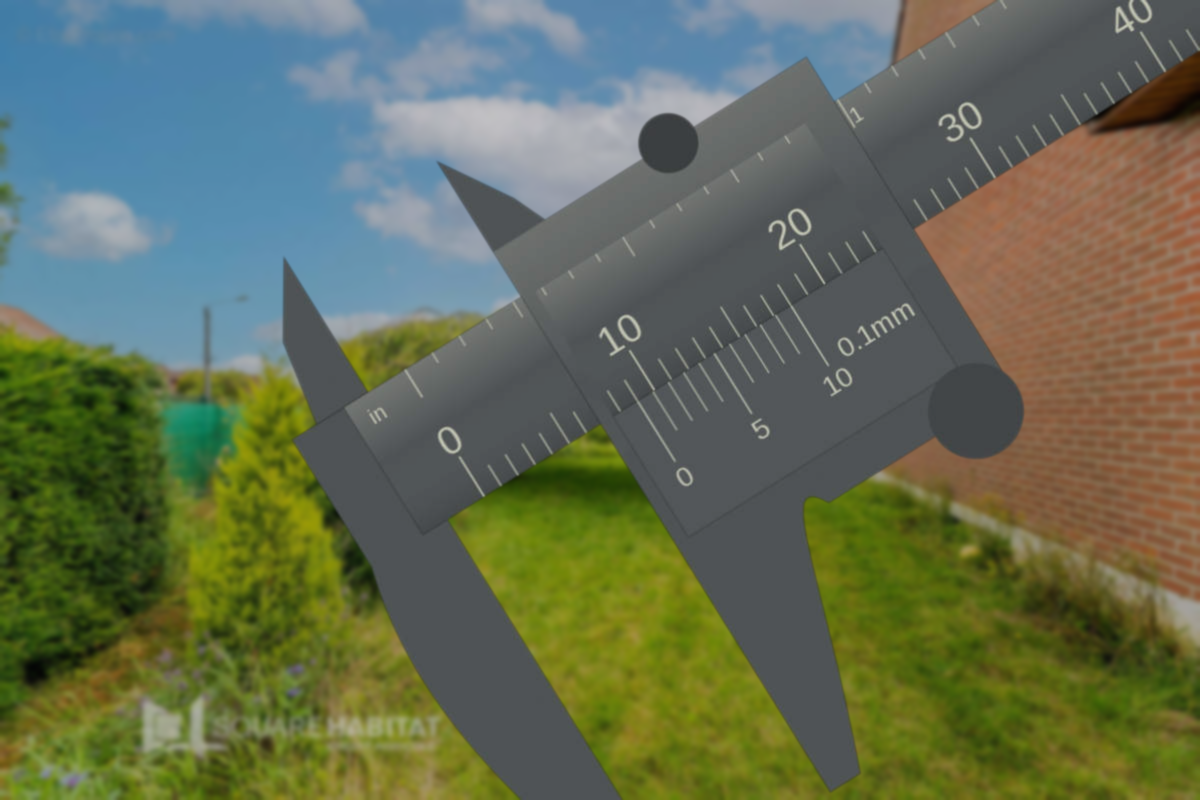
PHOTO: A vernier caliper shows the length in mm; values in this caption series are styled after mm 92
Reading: mm 9.0
